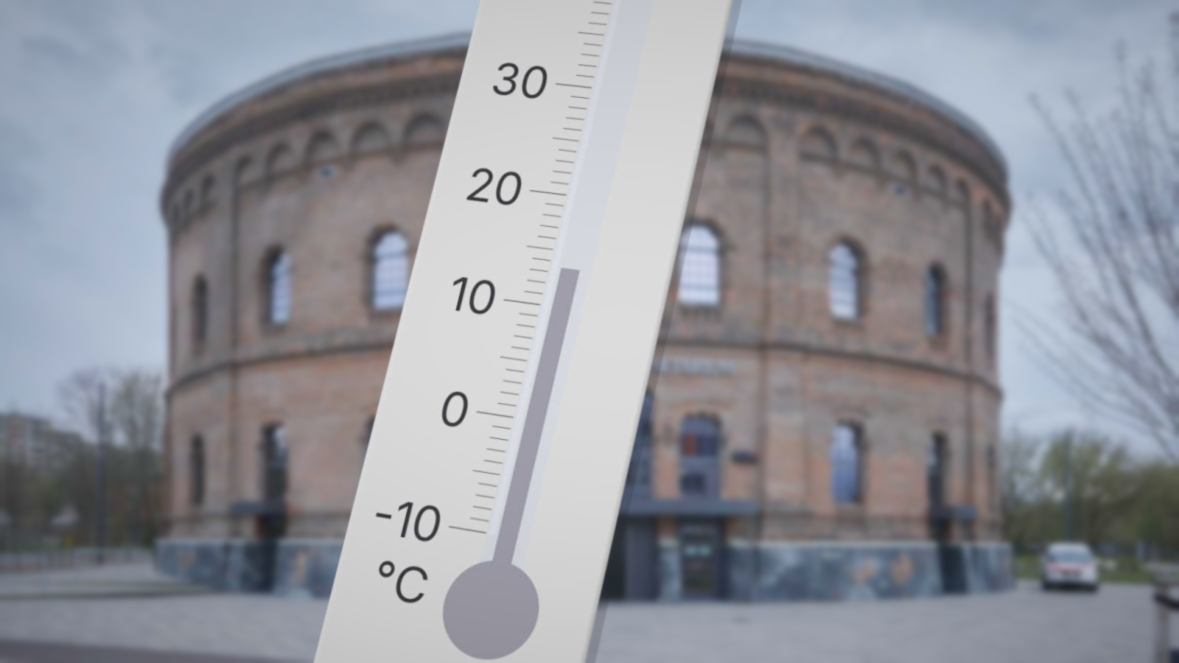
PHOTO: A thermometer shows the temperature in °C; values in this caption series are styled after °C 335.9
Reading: °C 13.5
